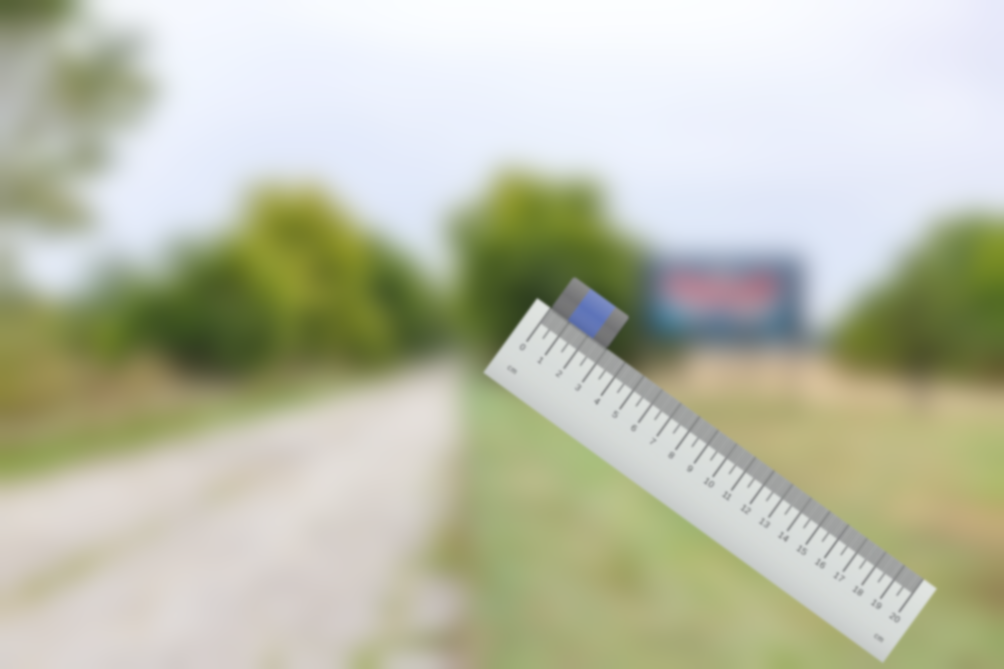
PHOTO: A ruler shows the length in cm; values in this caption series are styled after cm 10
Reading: cm 3
